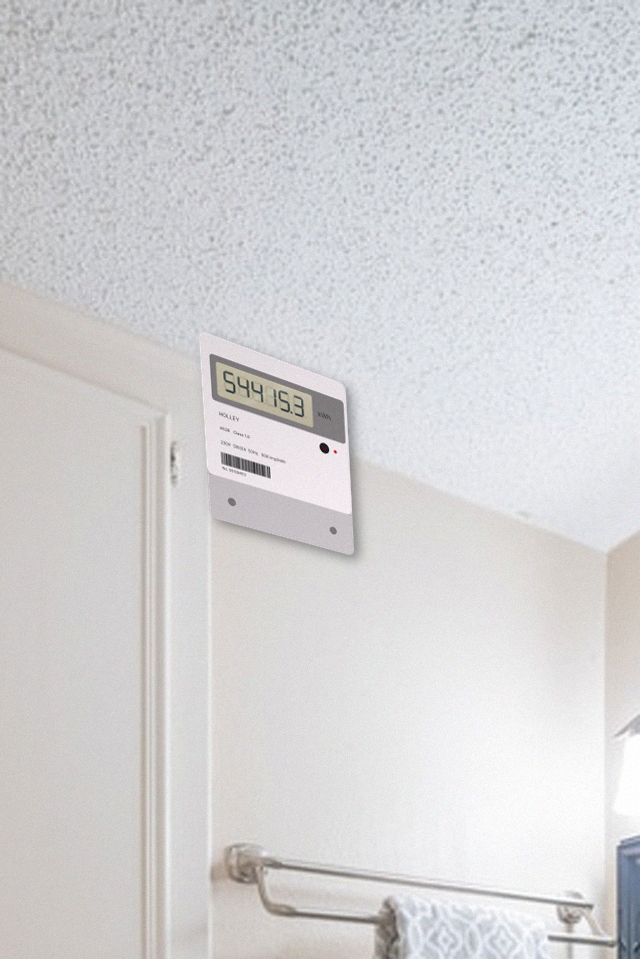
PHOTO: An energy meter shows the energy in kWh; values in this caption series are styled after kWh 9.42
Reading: kWh 54415.3
